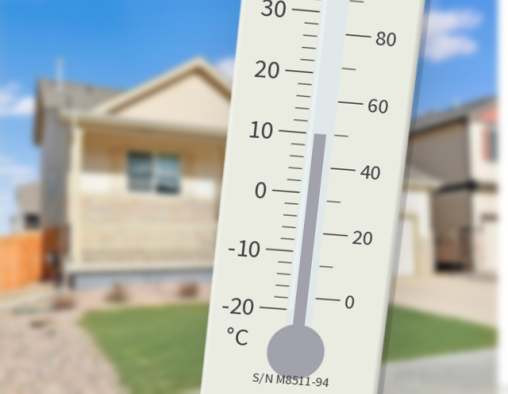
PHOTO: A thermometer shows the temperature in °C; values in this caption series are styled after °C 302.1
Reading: °C 10
